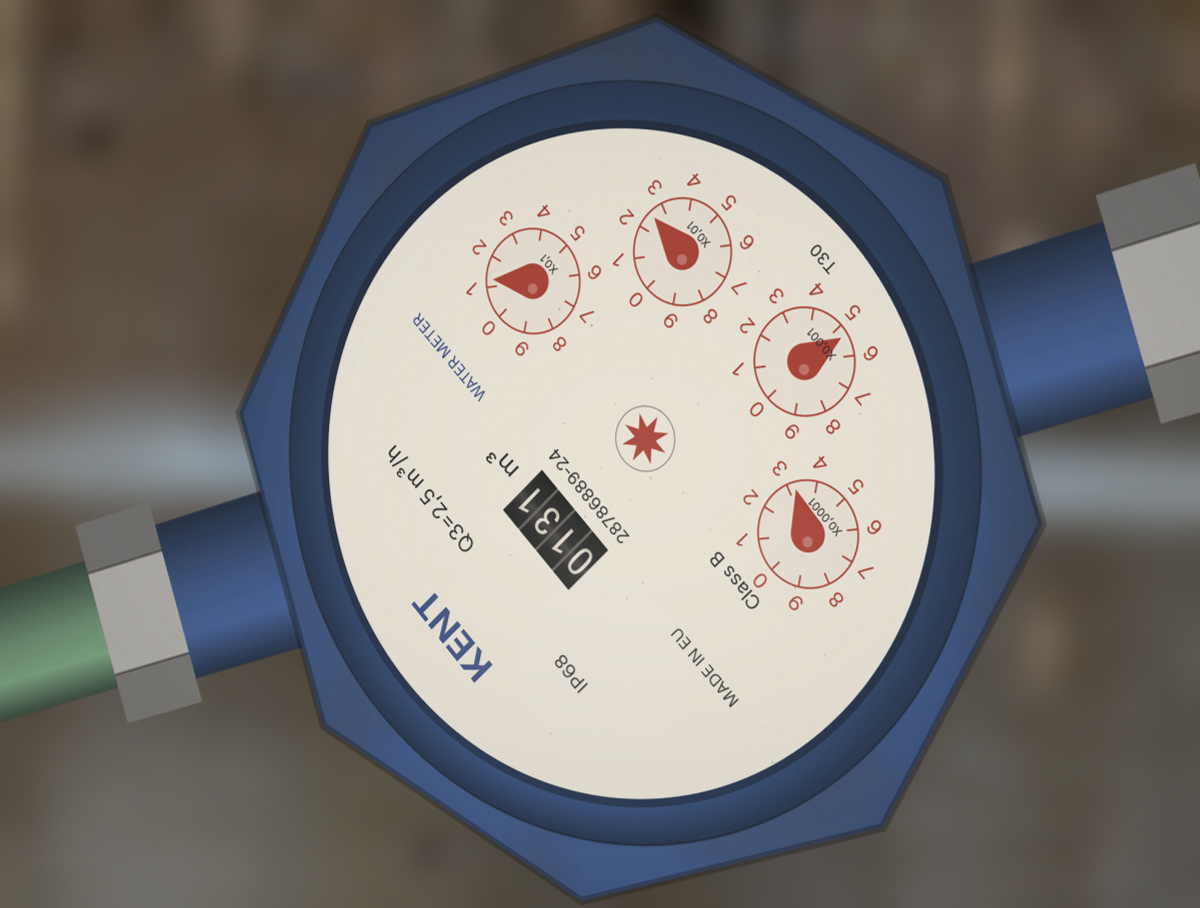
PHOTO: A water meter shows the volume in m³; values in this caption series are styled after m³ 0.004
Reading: m³ 131.1253
